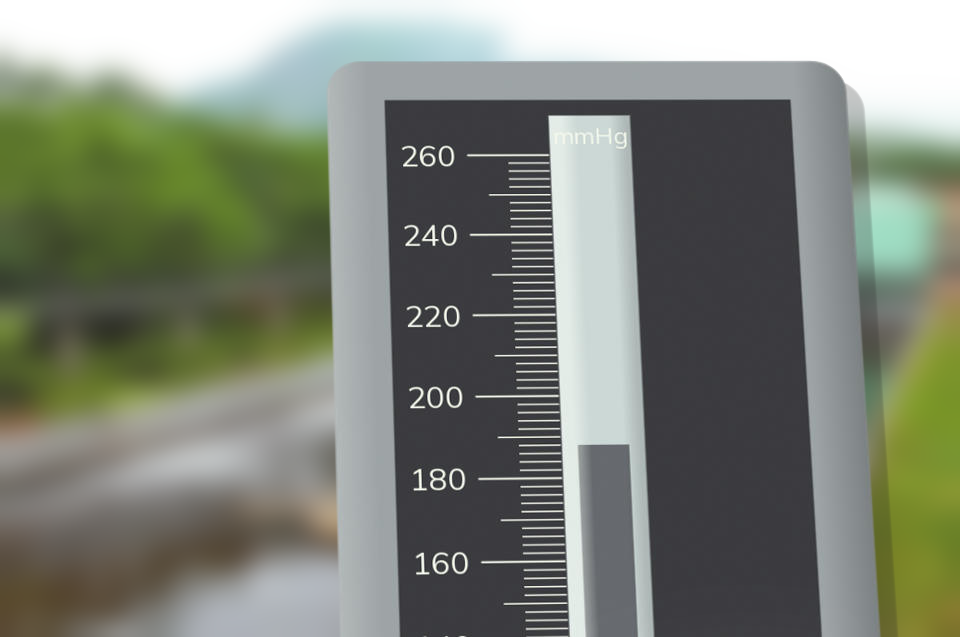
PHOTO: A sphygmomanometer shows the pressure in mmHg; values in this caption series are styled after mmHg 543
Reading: mmHg 188
